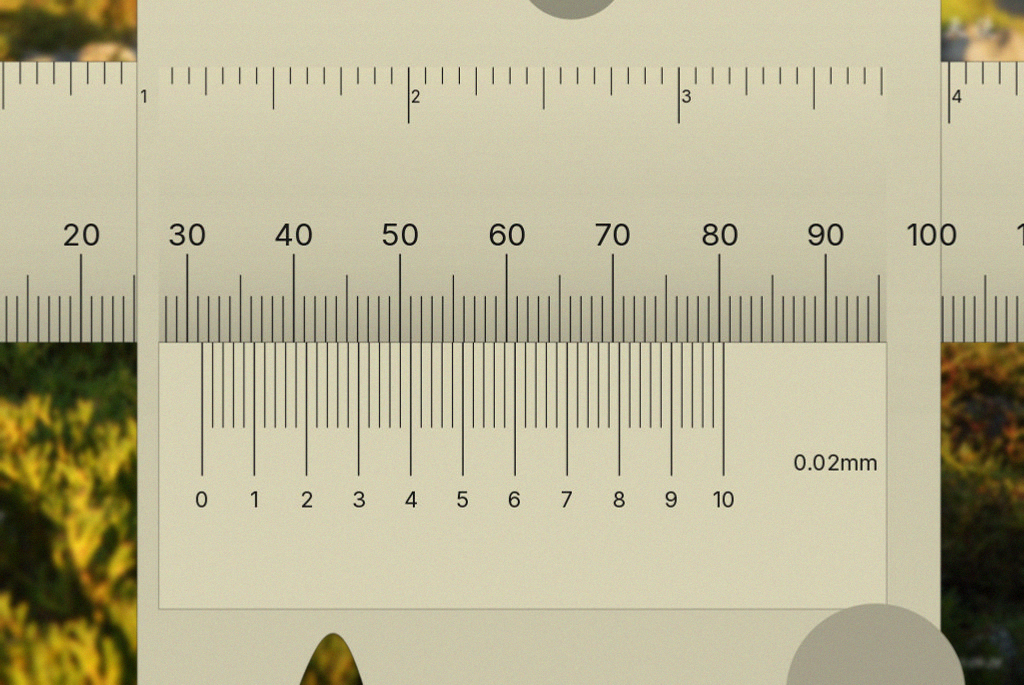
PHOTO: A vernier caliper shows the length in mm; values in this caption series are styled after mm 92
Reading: mm 31.4
